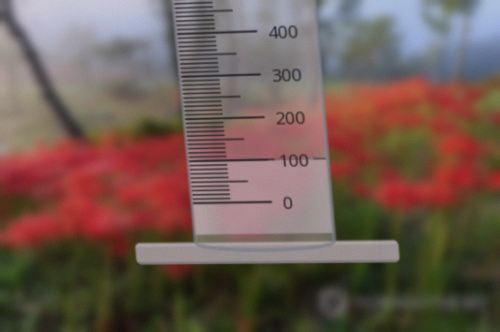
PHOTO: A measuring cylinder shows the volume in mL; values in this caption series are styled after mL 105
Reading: mL 100
